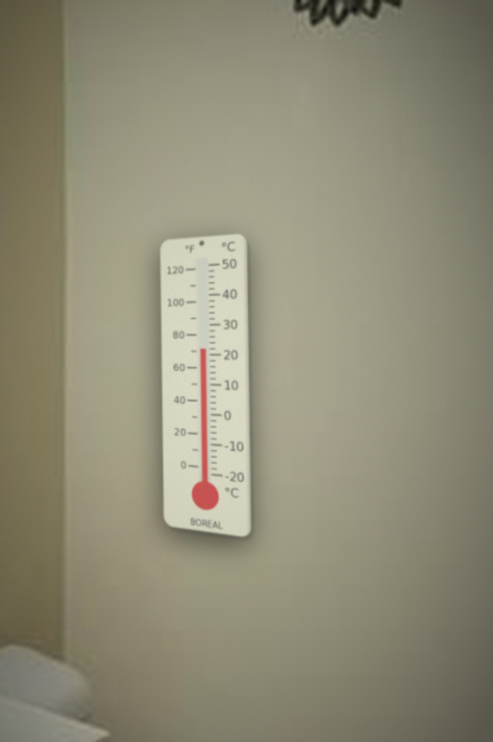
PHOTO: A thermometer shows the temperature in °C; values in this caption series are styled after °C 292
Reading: °C 22
